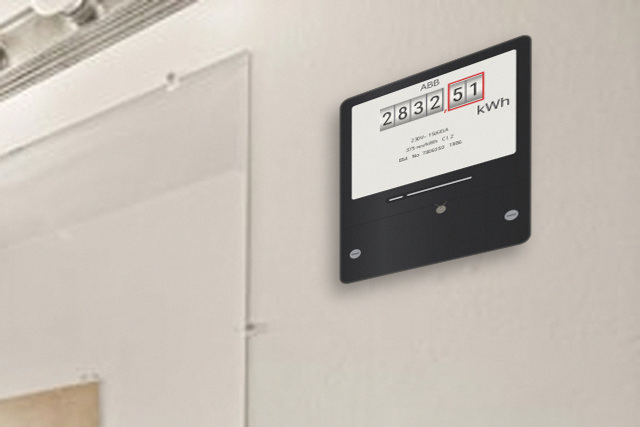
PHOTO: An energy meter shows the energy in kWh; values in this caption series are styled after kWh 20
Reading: kWh 2832.51
